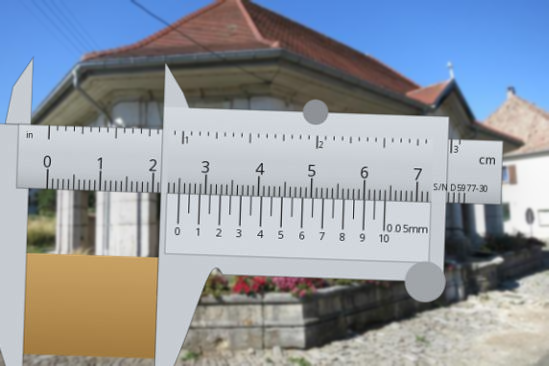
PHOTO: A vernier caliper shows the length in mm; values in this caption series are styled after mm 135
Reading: mm 25.0
